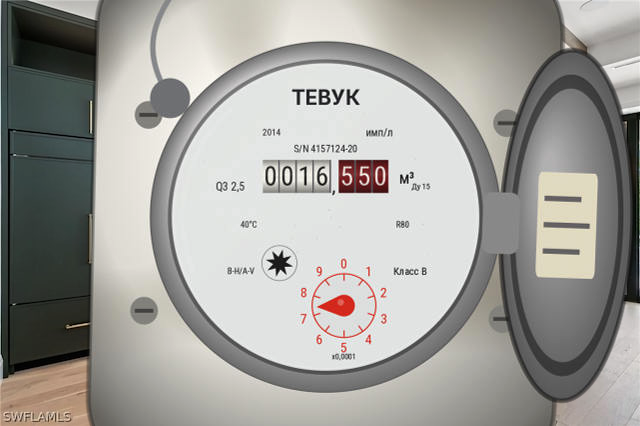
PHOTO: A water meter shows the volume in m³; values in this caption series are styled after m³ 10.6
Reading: m³ 16.5507
